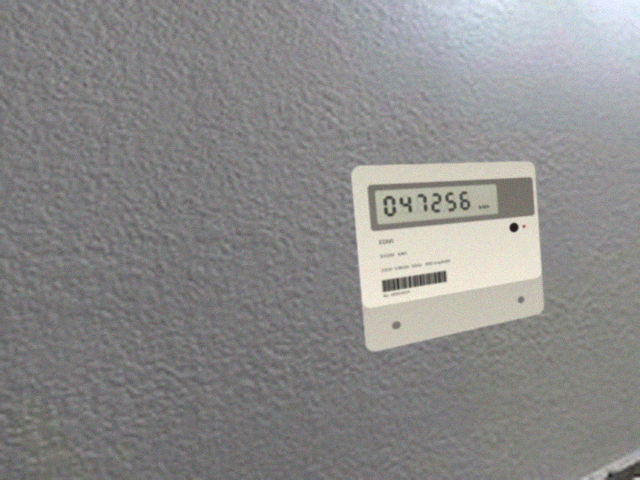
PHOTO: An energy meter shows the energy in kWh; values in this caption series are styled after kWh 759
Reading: kWh 47256
